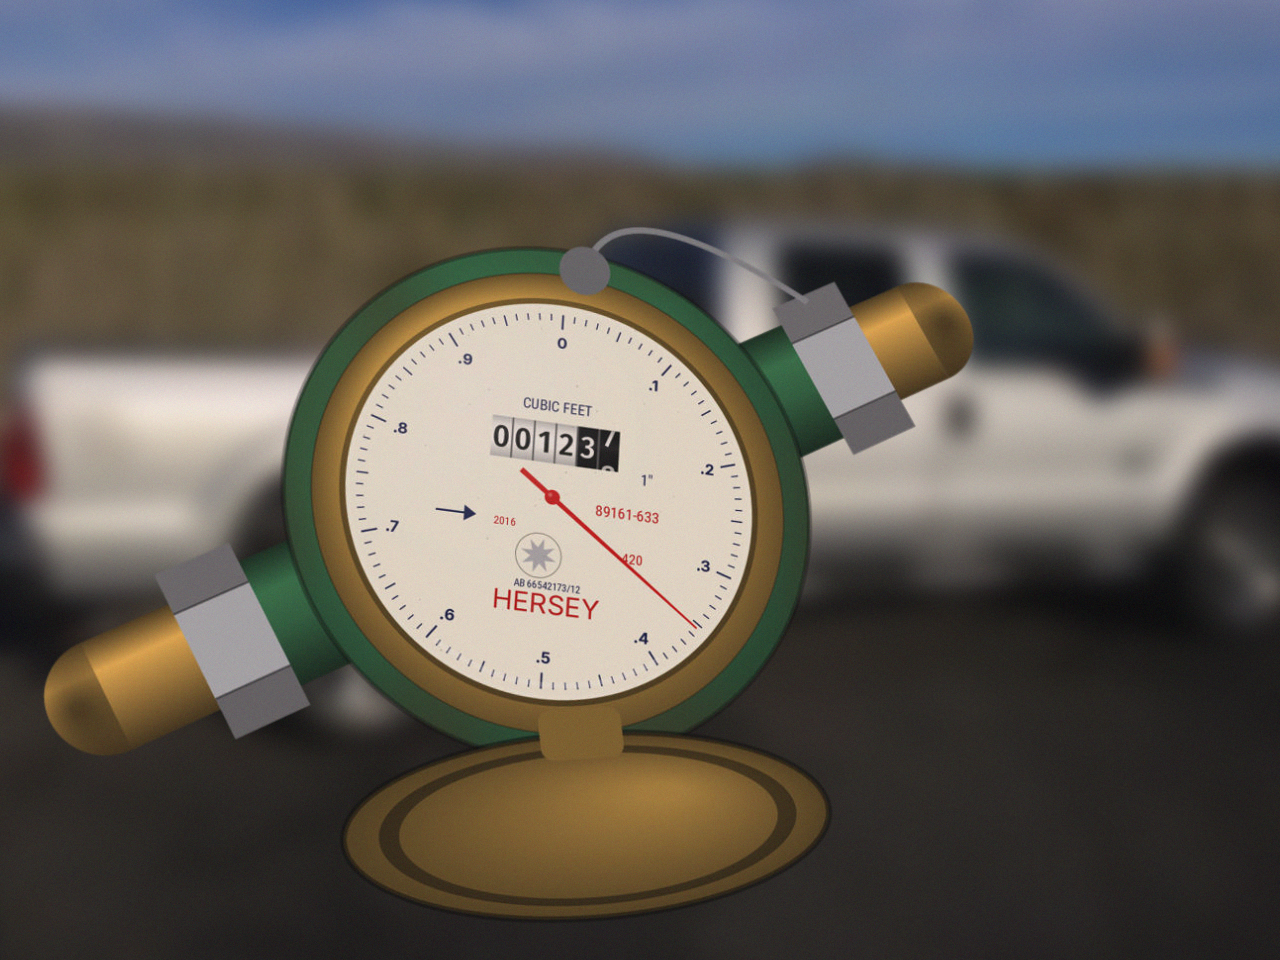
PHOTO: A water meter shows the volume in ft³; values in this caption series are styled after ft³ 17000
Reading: ft³ 1237.35
